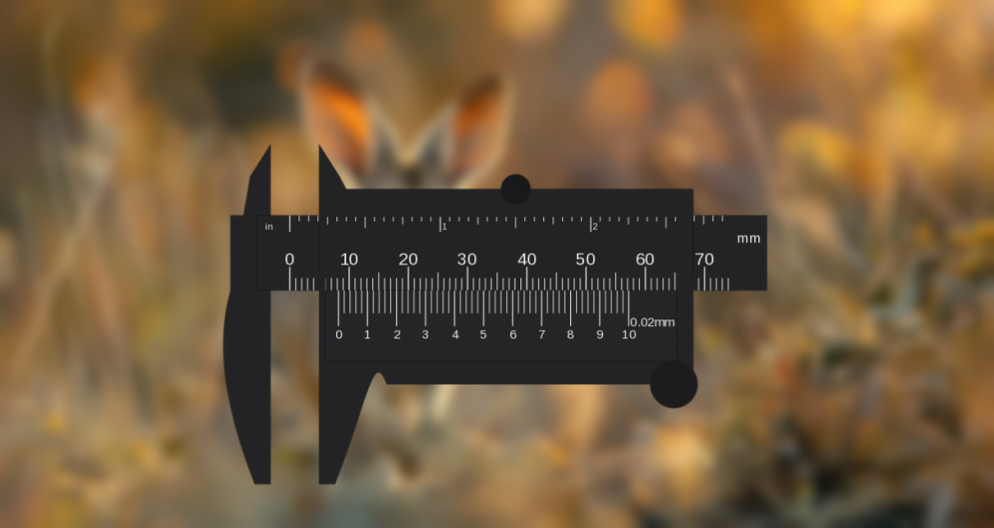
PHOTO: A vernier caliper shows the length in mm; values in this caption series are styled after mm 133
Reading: mm 8.2
